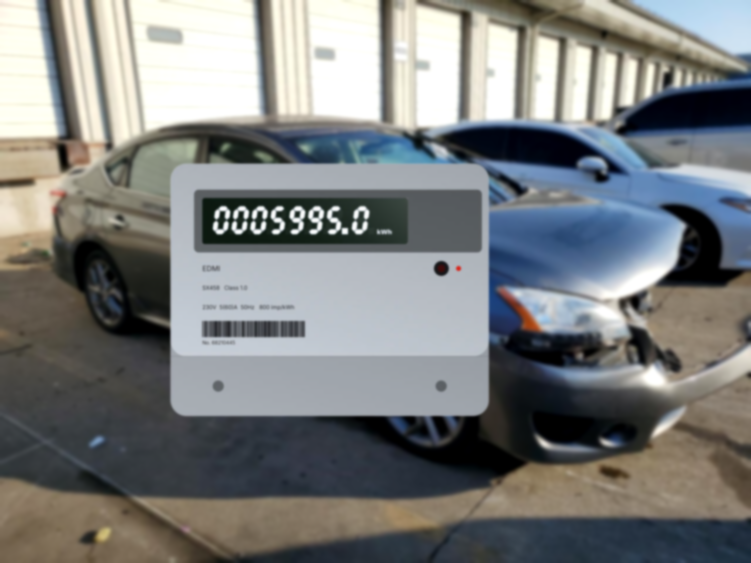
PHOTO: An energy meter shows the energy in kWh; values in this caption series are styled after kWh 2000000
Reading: kWh 5995.0
